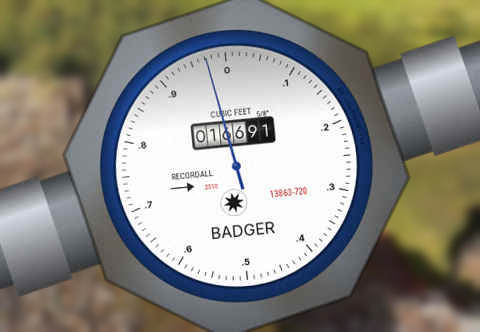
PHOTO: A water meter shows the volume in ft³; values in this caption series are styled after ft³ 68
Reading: ft³ 16690.97
